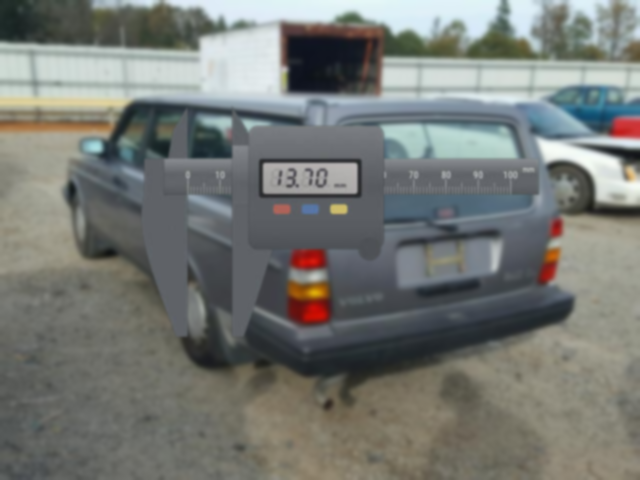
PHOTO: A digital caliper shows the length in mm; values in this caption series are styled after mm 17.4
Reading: mm 13.70
